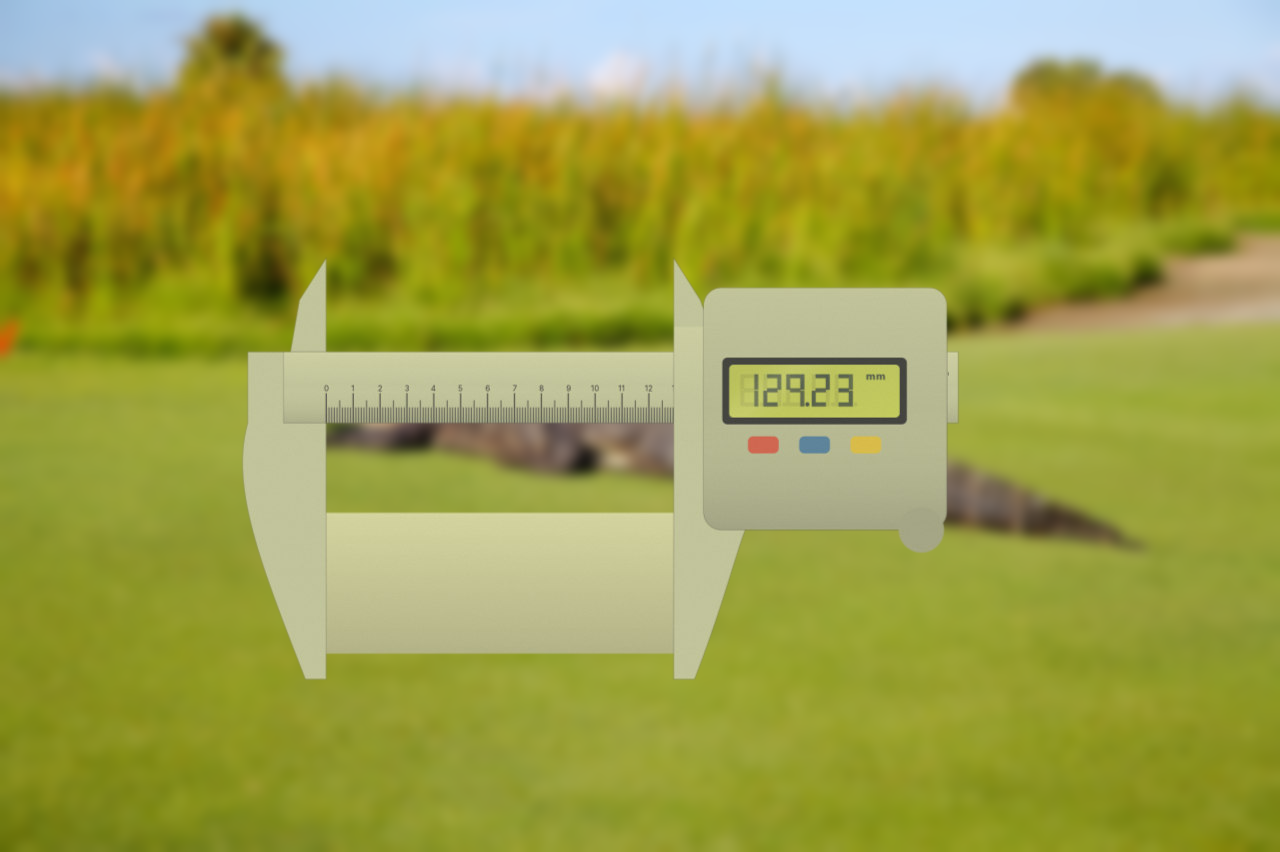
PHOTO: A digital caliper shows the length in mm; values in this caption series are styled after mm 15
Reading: mm 129.23
